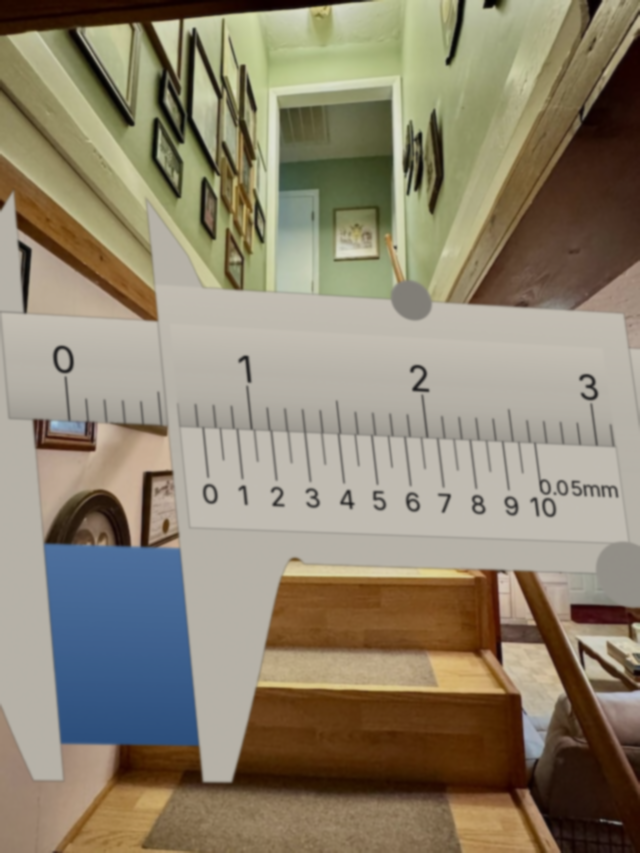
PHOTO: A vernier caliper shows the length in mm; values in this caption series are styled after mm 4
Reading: mm 7.3
